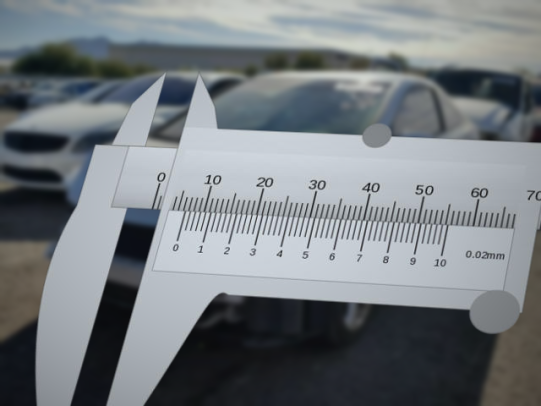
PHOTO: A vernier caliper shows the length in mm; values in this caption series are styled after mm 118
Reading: mm 6.4
